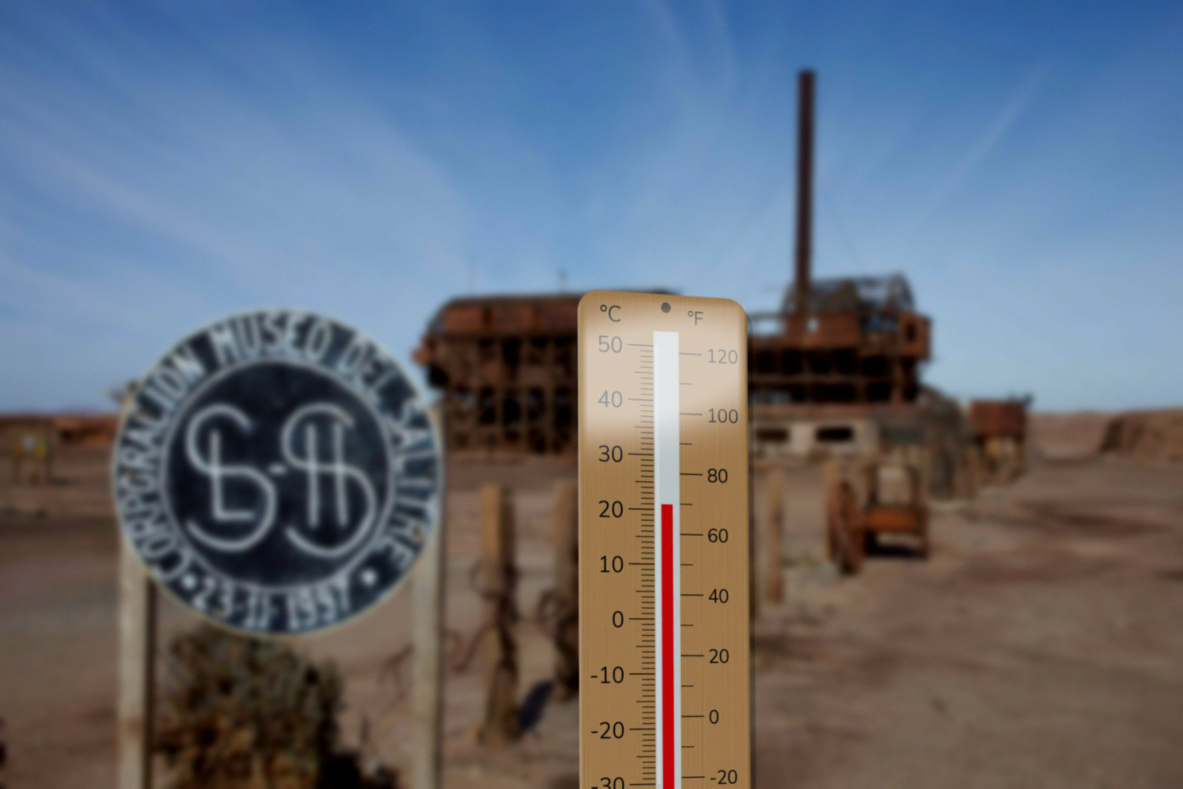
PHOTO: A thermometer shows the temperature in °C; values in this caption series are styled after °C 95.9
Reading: °C 21
